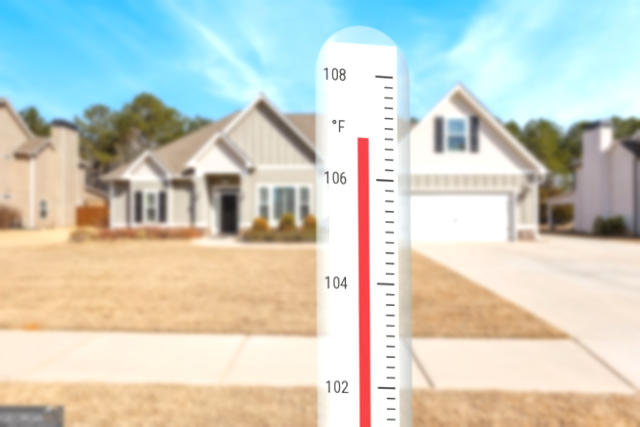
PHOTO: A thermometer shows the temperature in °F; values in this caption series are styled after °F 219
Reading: °F 106.8
